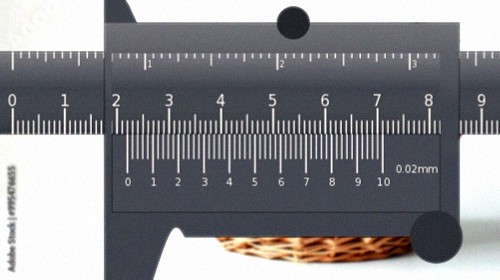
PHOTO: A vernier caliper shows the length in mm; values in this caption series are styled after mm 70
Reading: mm 22.0
